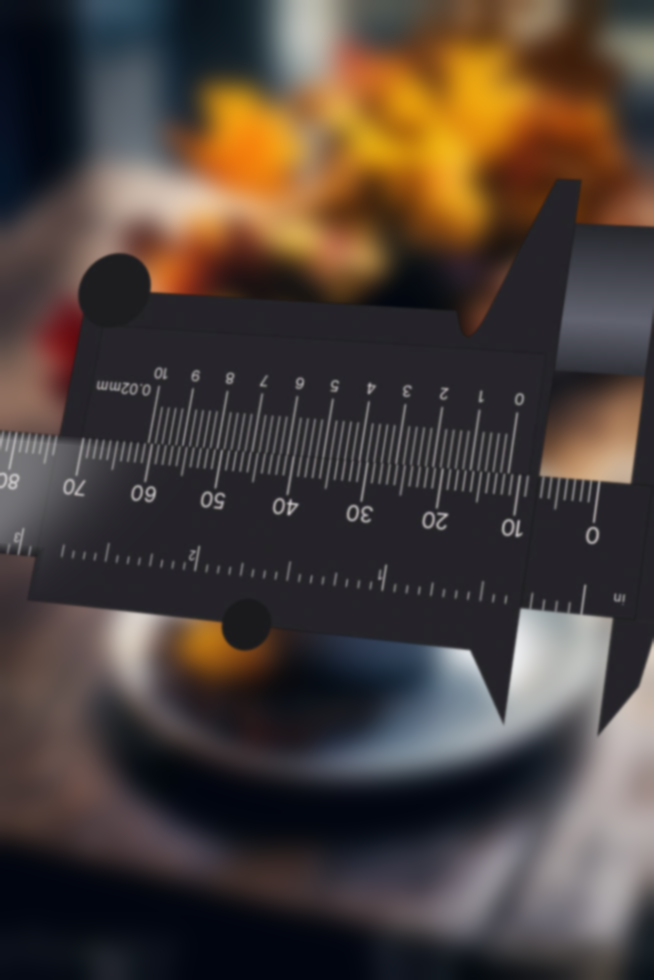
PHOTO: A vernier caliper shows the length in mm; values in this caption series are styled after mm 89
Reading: mm 11.5
